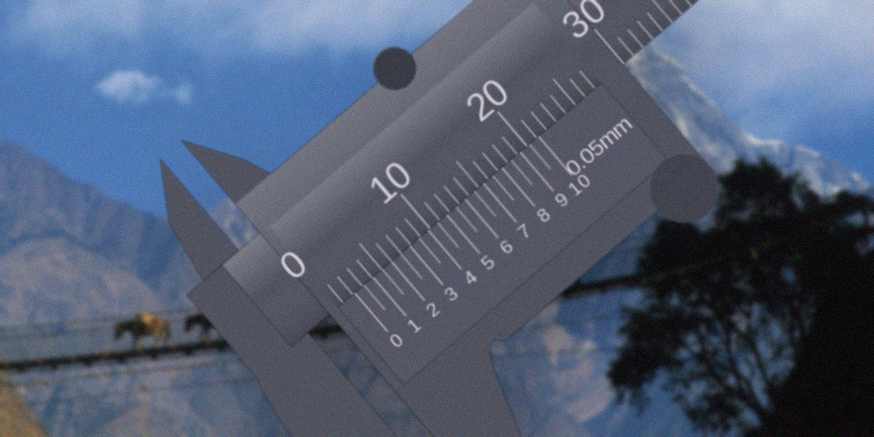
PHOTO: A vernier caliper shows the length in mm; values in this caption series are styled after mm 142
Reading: mm 2.2
